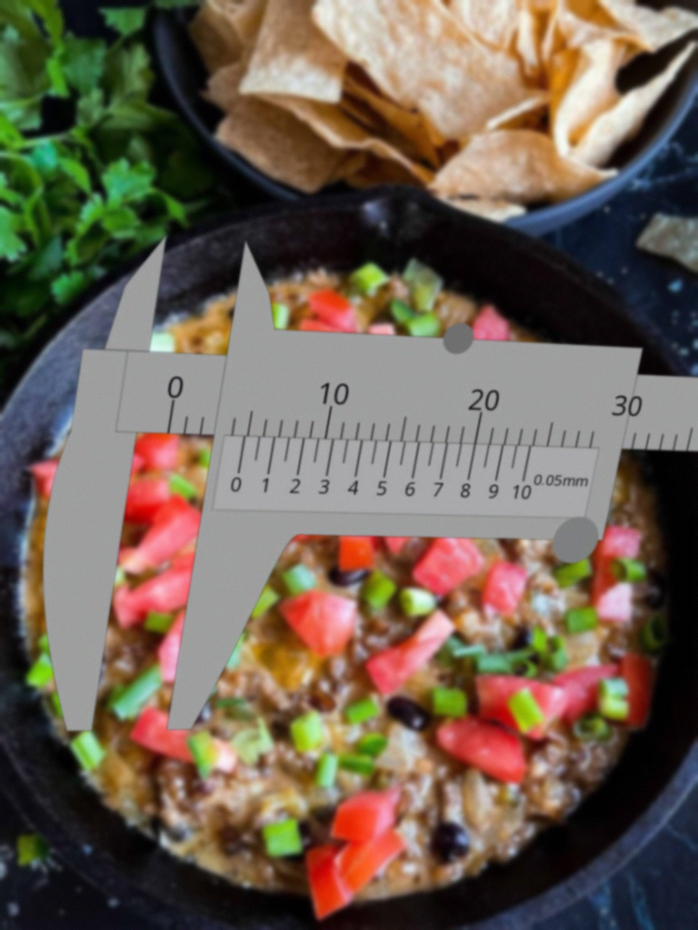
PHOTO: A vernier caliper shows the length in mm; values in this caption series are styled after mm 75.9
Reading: mm 4.8
